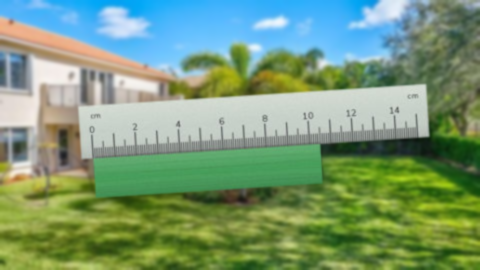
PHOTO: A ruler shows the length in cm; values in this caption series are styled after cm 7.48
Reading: cm 10.5
